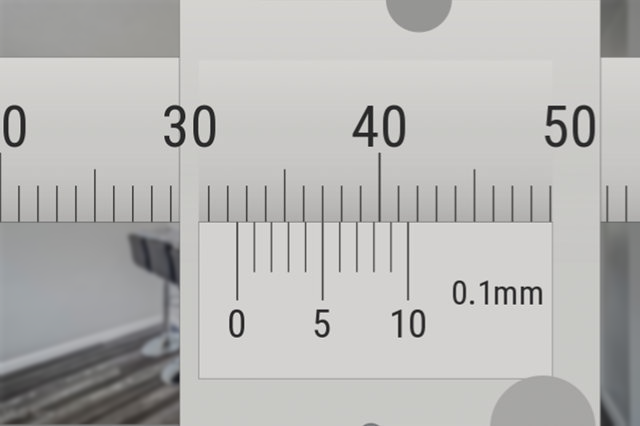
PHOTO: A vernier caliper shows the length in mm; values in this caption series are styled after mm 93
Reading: mm 32.5
